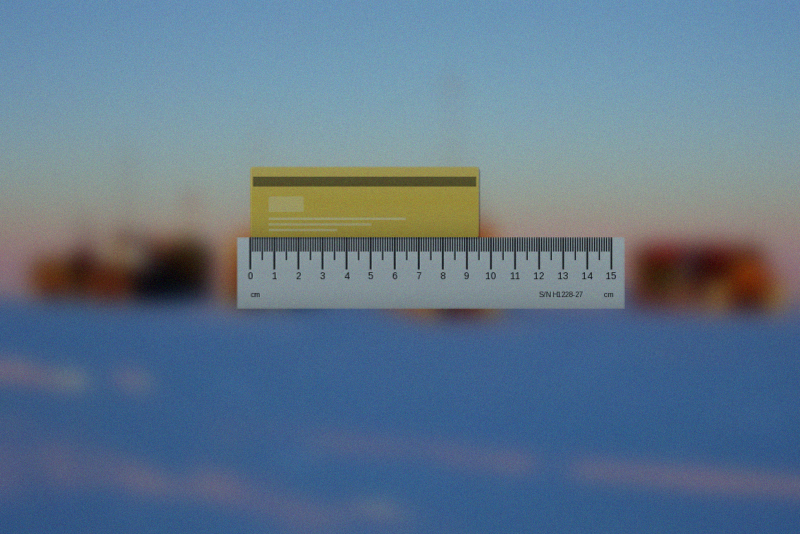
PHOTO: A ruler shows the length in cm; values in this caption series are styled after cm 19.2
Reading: cm 9.5
